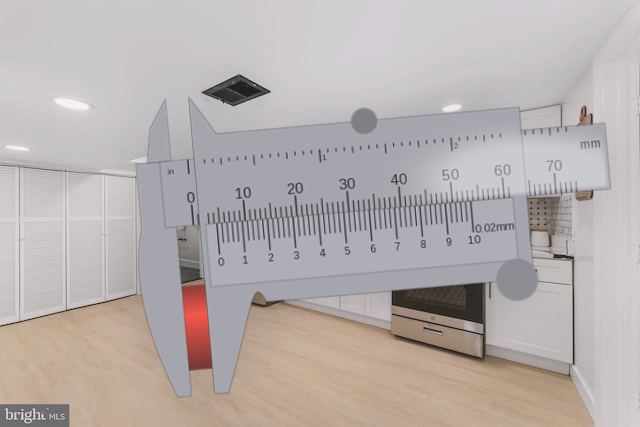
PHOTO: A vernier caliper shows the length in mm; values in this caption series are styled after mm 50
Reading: mm 4.5
